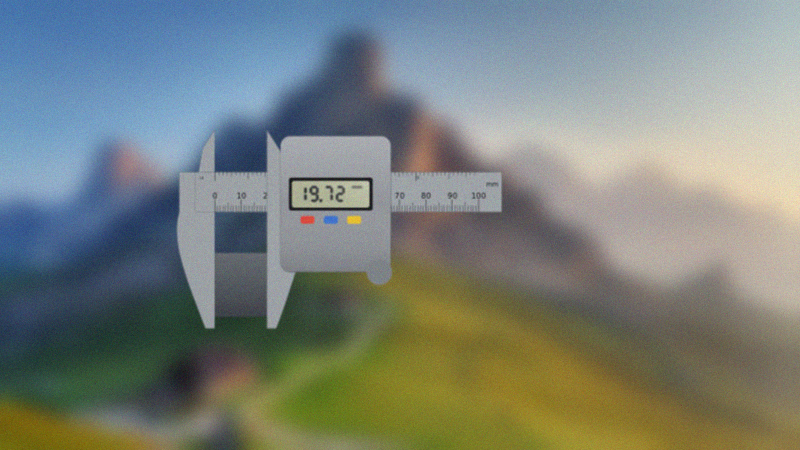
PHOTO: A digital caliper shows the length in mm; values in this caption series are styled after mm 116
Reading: mm 19.72
